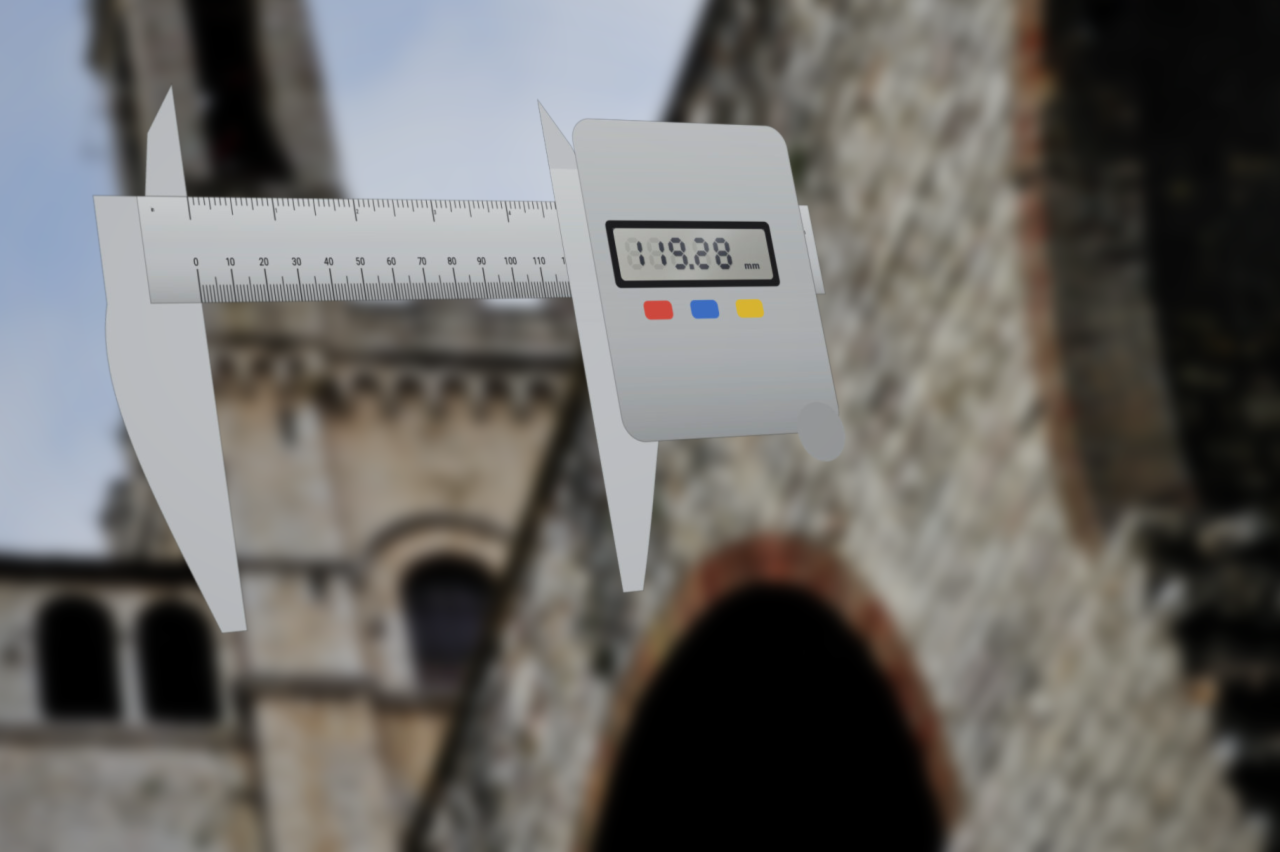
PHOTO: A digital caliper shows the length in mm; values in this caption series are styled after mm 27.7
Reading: mm 119.28
